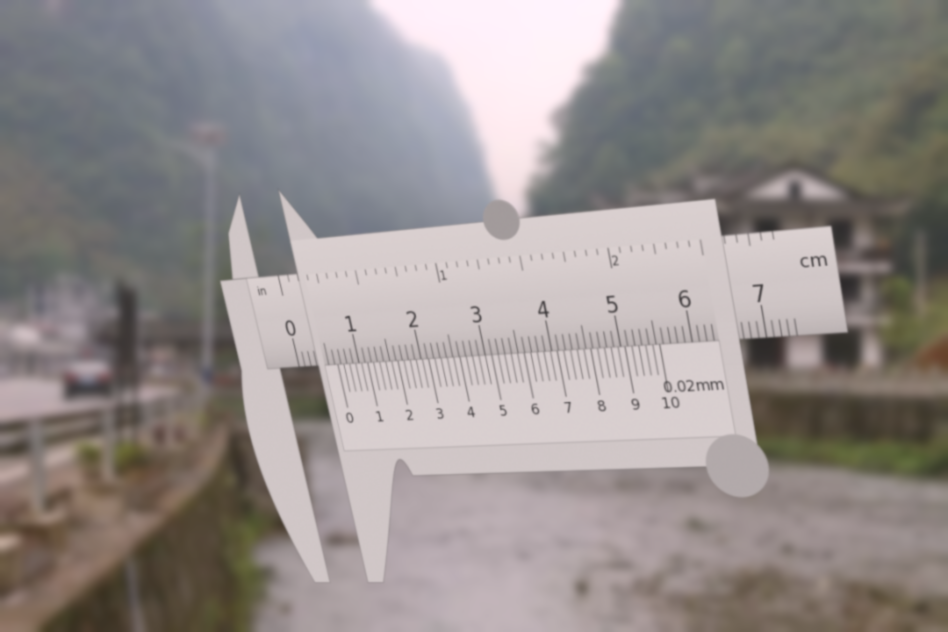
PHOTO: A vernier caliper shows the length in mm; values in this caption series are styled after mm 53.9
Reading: mm 6.5
